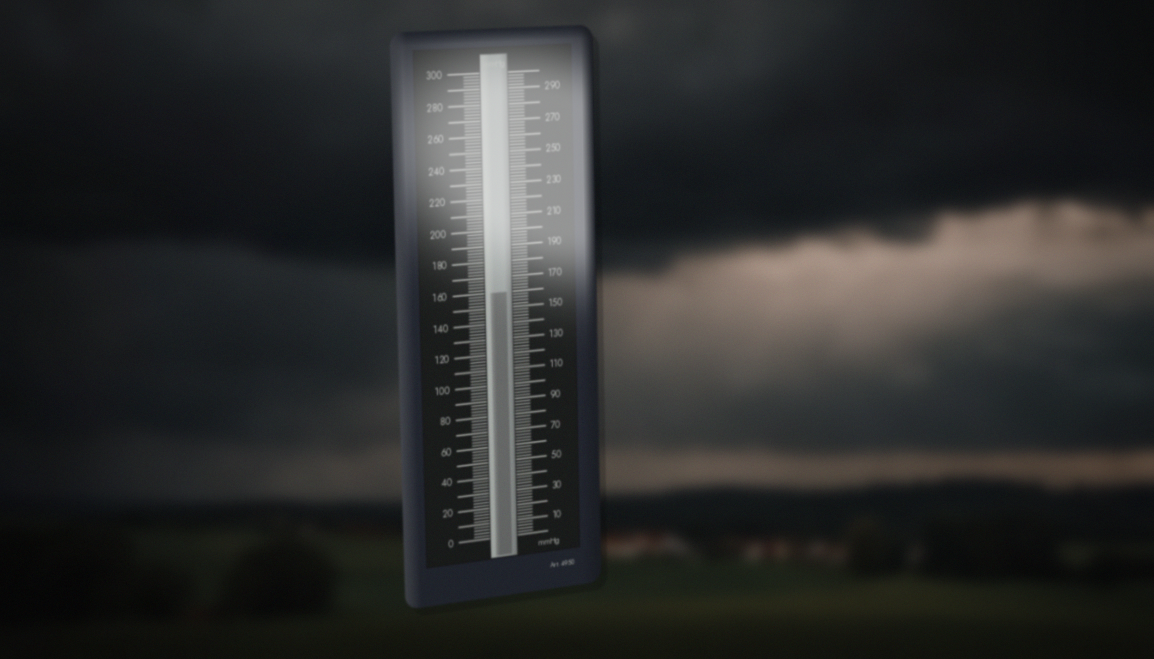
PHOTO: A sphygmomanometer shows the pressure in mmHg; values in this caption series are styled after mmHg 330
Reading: mmHg 160
